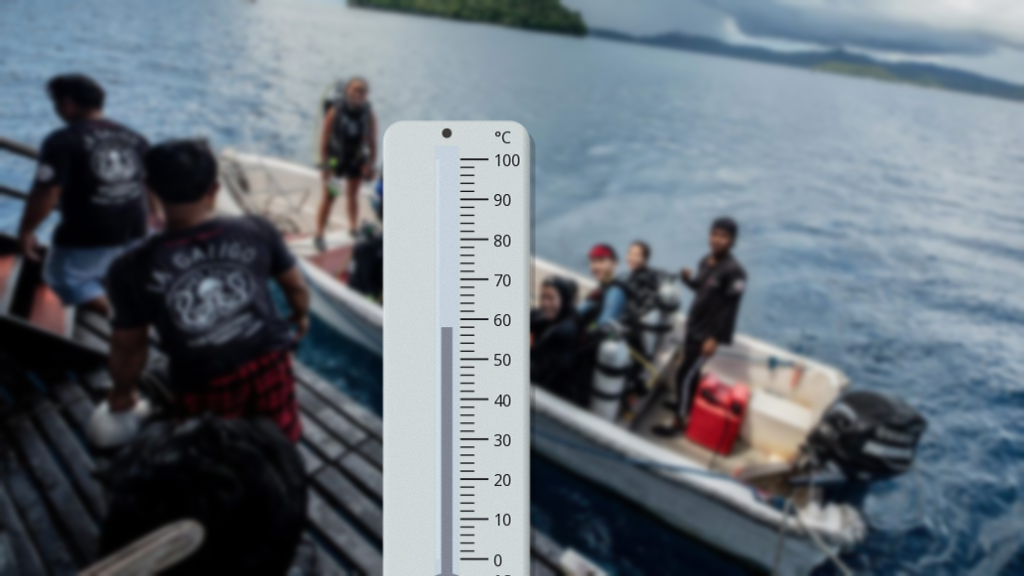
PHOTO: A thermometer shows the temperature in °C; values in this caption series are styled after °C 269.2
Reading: °C 58
